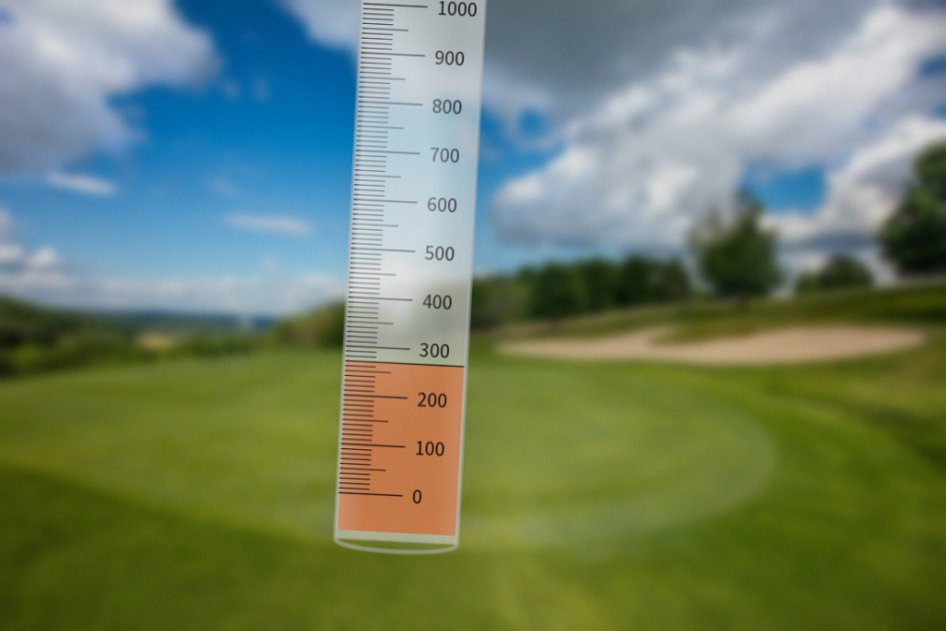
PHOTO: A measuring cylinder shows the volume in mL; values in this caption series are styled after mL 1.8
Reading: mL 270
